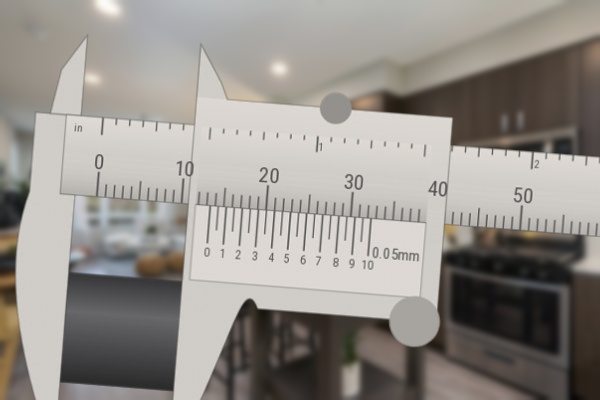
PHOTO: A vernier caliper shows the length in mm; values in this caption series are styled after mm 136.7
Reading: mm 13.4
